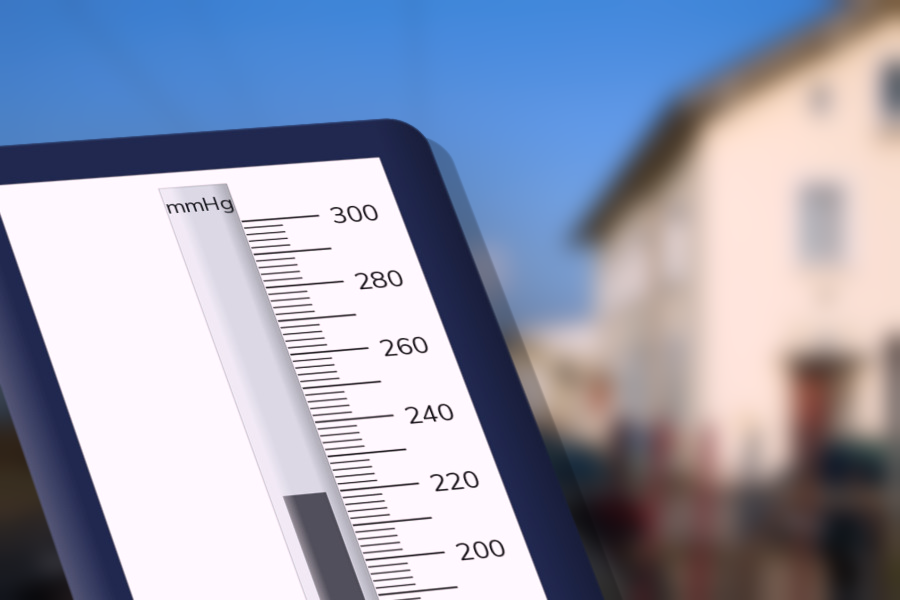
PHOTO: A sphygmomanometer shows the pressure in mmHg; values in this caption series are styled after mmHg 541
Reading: mmHg 220
